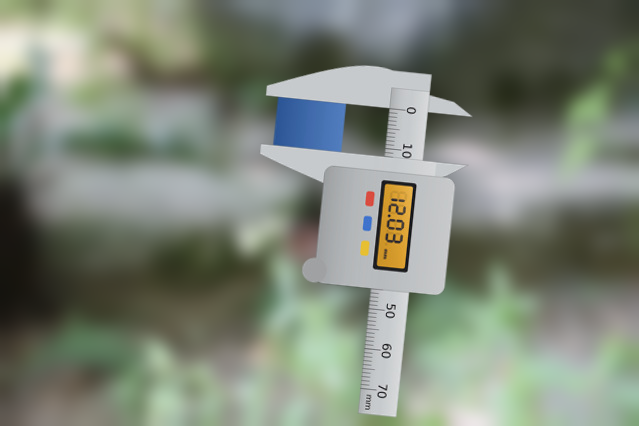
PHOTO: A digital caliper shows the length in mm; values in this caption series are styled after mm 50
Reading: mm 12.03
